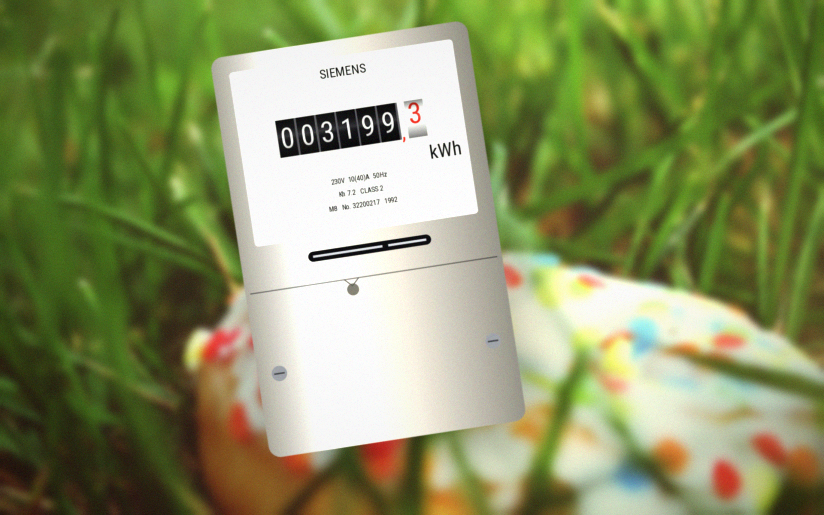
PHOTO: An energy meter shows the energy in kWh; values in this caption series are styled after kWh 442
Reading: kWh 3199.3
